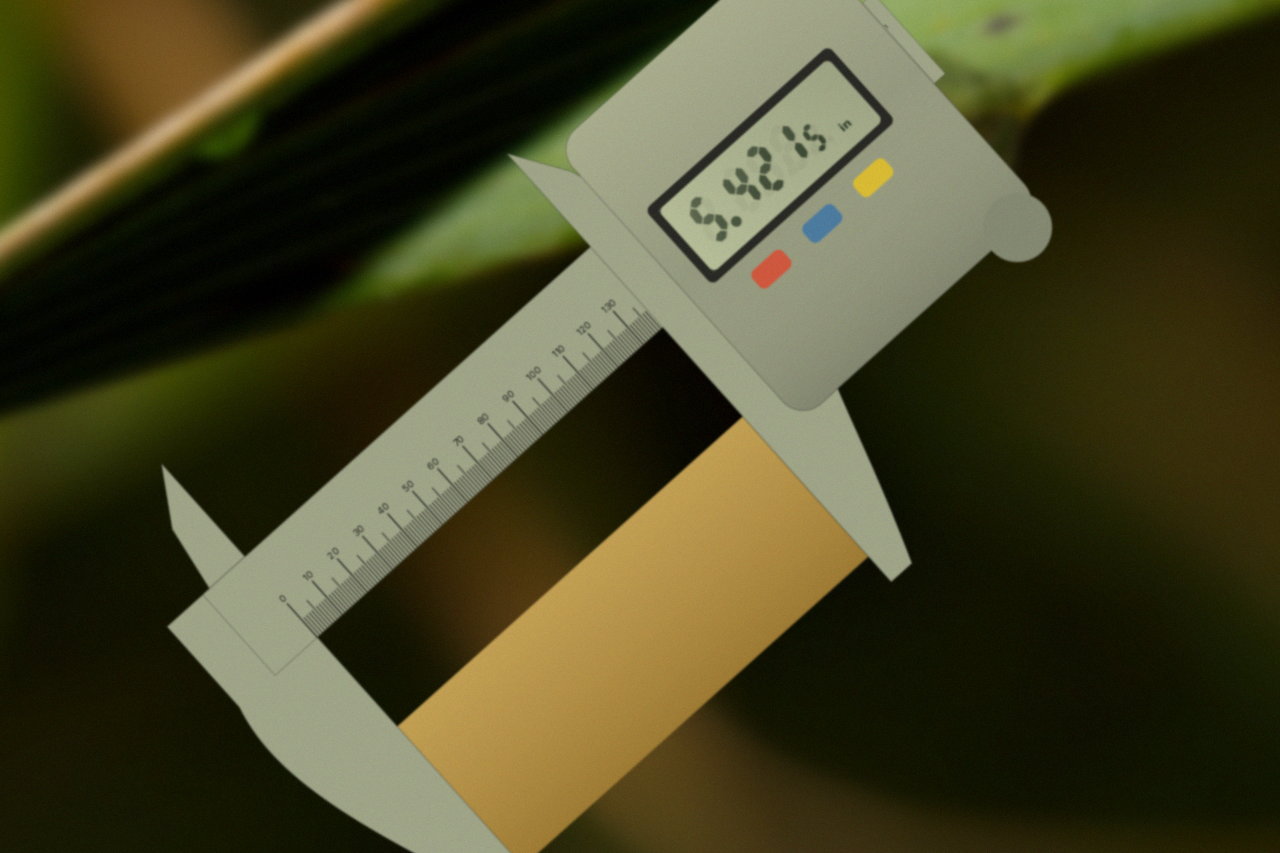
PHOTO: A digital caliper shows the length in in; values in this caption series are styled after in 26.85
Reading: in 5.4215
